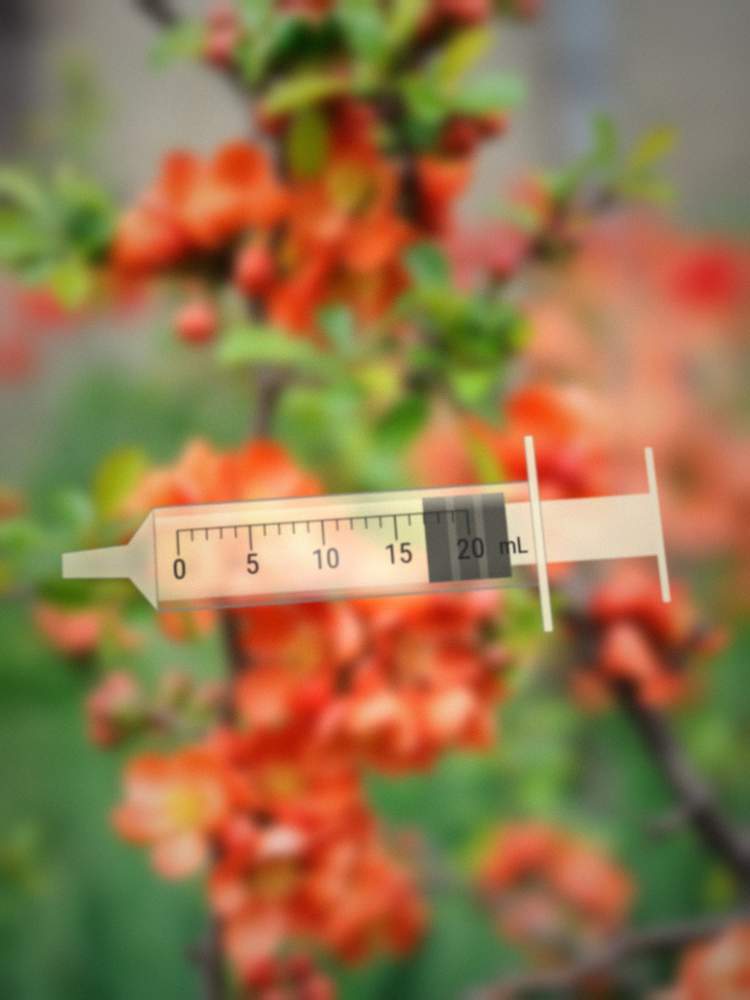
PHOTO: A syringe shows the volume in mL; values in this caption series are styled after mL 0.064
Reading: mL 17
